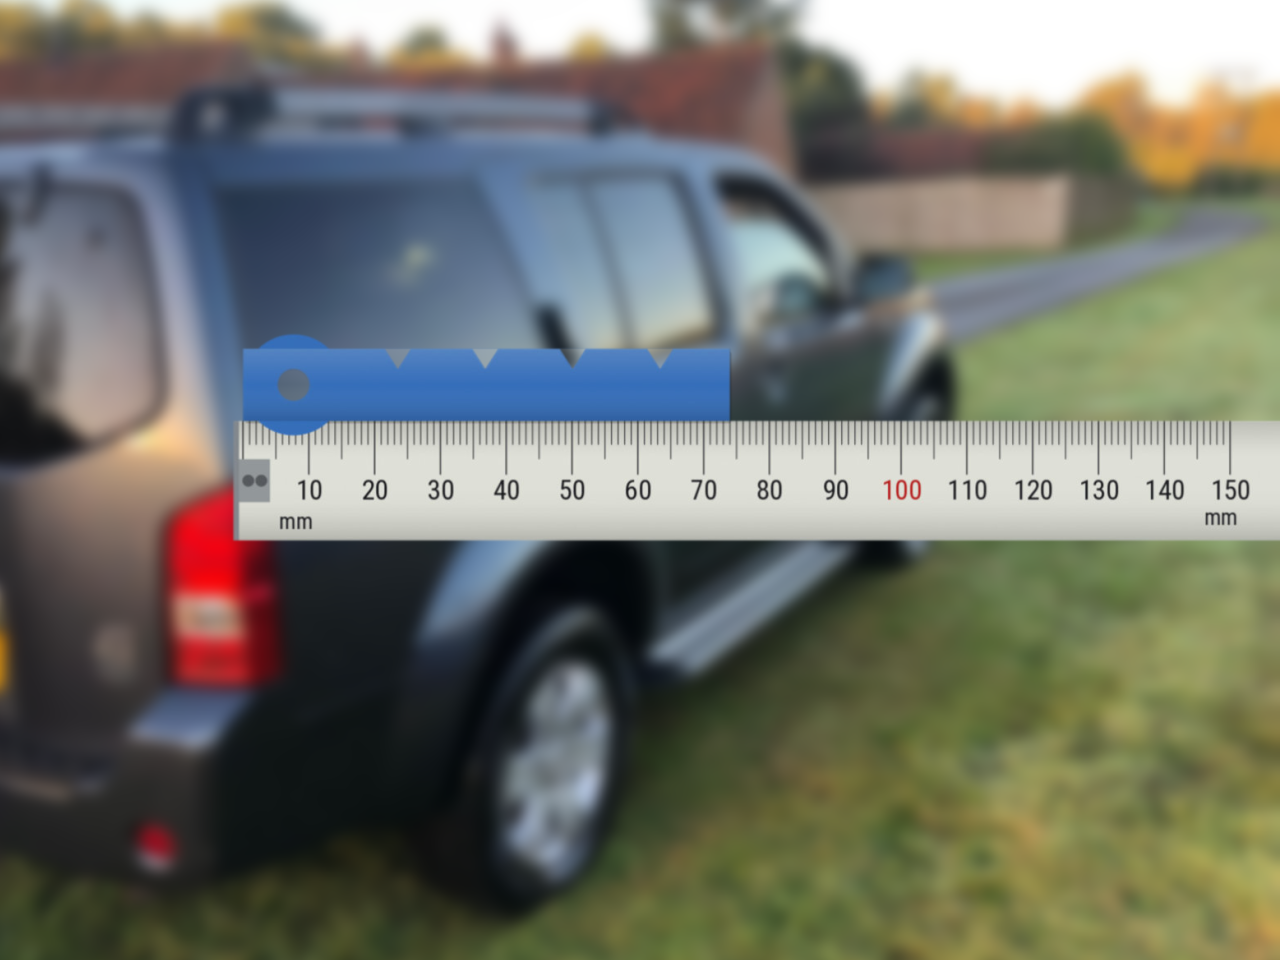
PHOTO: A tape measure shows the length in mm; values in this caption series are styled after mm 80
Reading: mm 74
